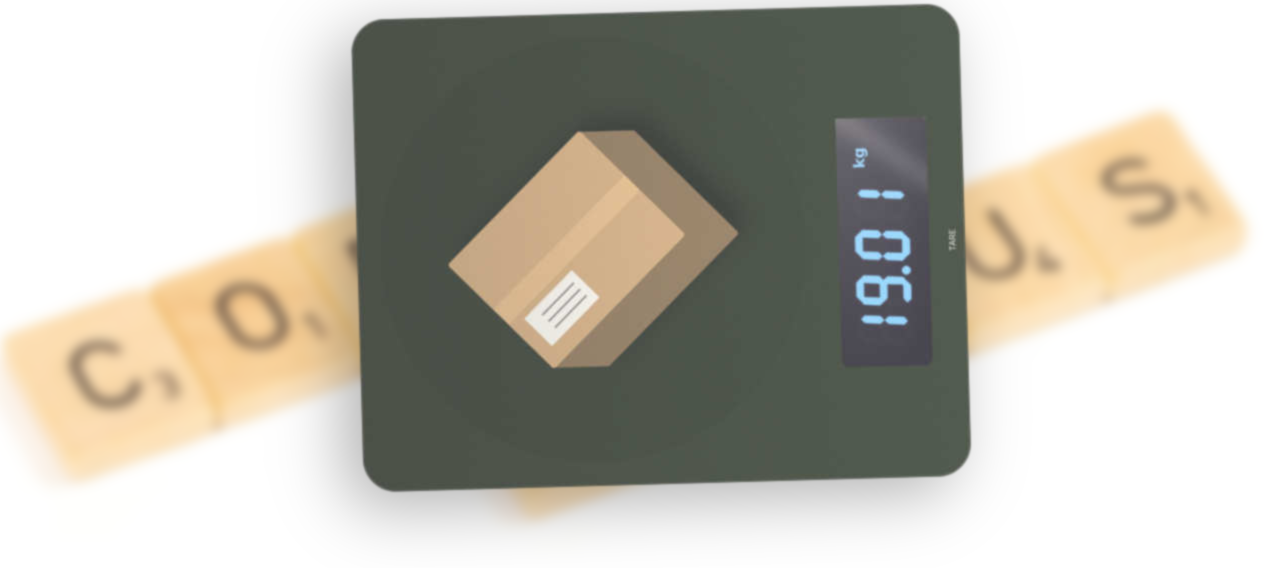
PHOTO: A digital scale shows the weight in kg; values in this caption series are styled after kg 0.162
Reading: kg 19.01
